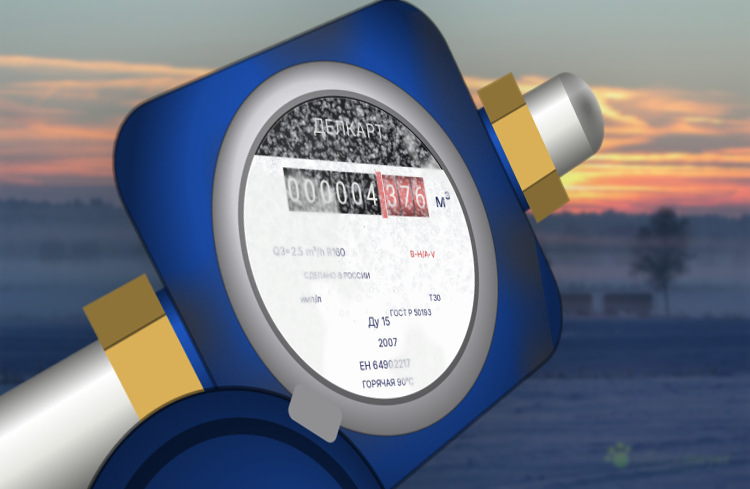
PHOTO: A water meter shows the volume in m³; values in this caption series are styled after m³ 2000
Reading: m³ 4.376
